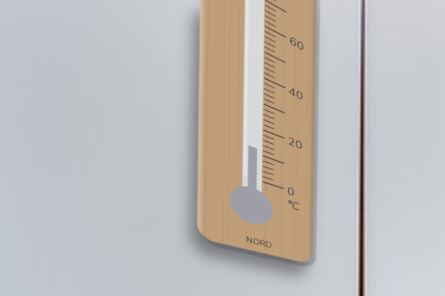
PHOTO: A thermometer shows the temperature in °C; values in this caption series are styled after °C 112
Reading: °C 12
